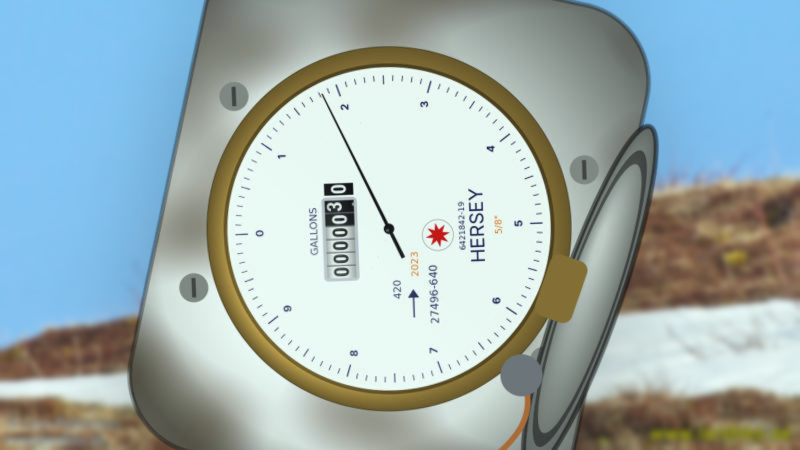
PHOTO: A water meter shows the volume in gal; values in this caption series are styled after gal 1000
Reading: gal 31.8
